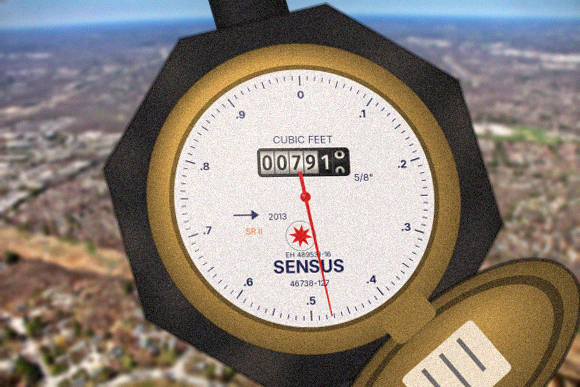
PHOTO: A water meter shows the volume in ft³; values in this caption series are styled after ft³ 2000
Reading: ft³ 7918.47
